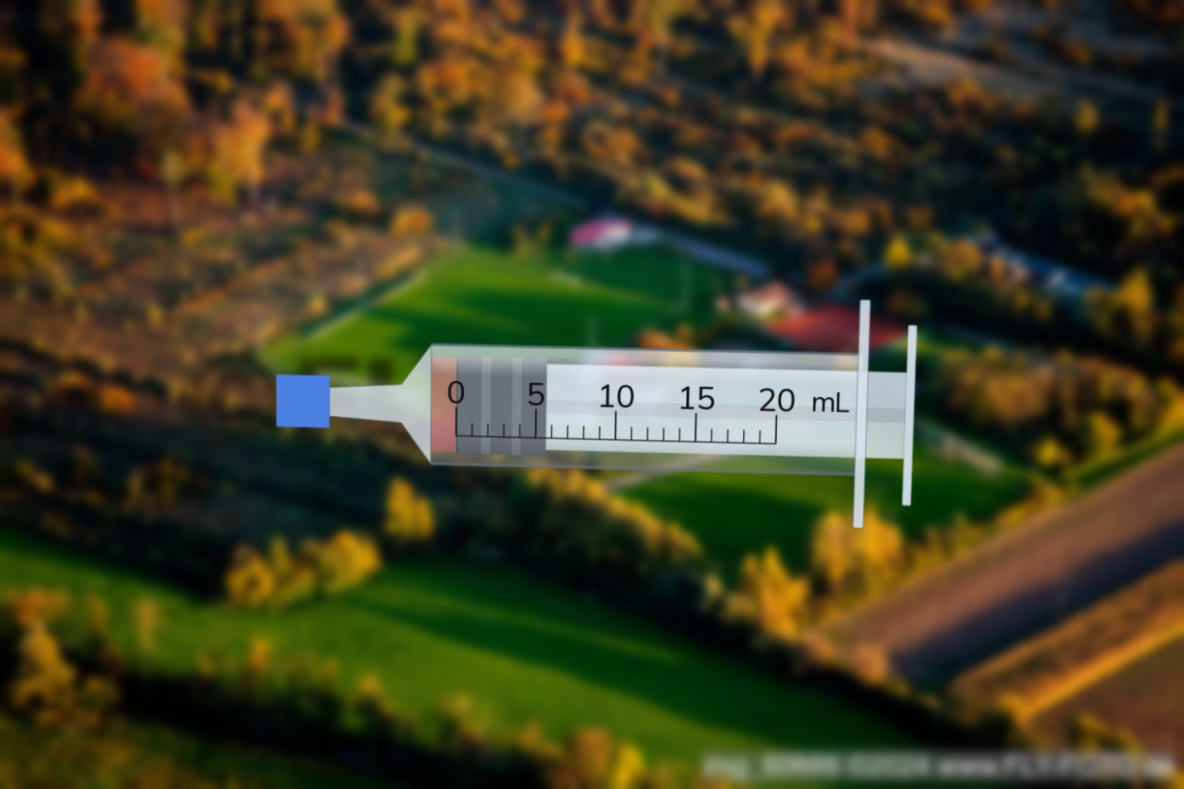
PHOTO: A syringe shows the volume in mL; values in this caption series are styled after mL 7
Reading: mL 0
